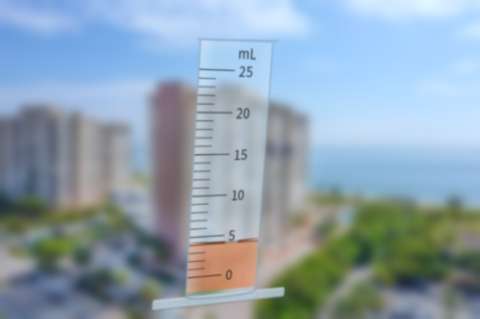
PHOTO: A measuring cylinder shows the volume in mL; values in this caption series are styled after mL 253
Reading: mL 4
